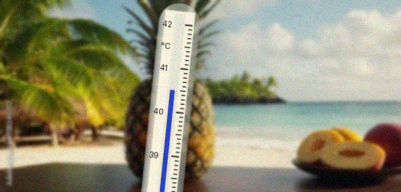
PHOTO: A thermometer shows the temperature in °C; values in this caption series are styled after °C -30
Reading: °C 40.5
